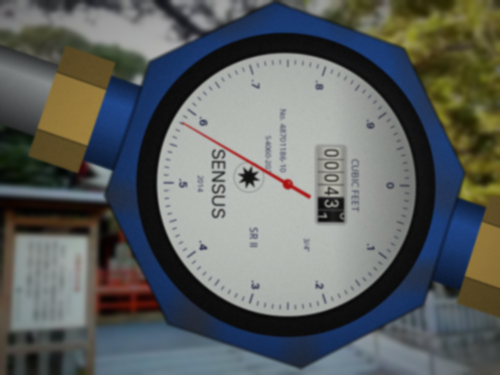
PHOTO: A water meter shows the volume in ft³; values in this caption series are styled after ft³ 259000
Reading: ft³ 430.58
